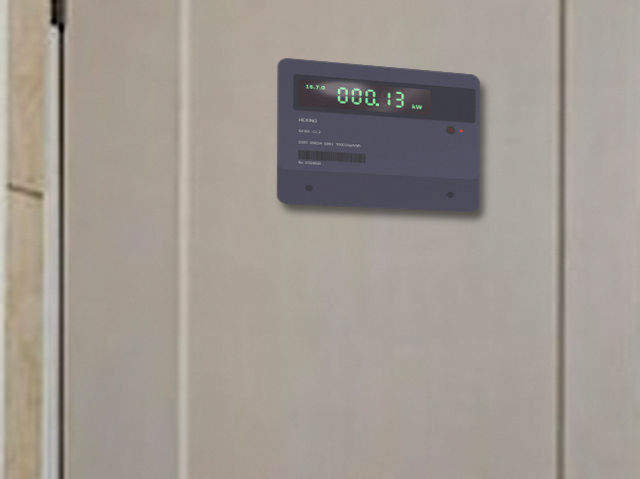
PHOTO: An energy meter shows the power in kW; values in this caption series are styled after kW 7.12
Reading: kW 0.13
